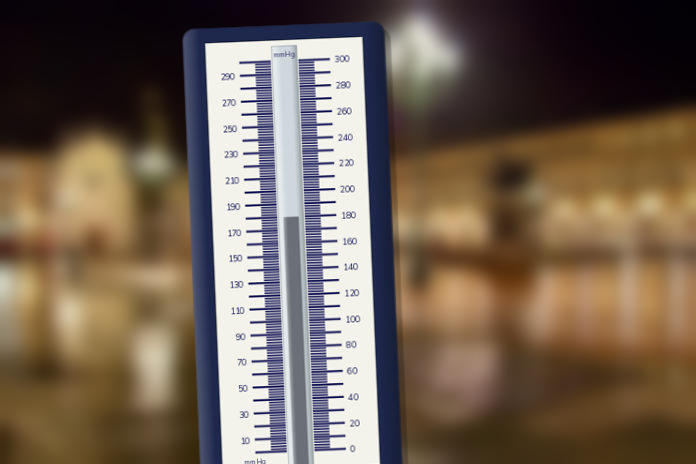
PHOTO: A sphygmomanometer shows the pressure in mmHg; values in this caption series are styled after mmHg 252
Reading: mmHg 180
